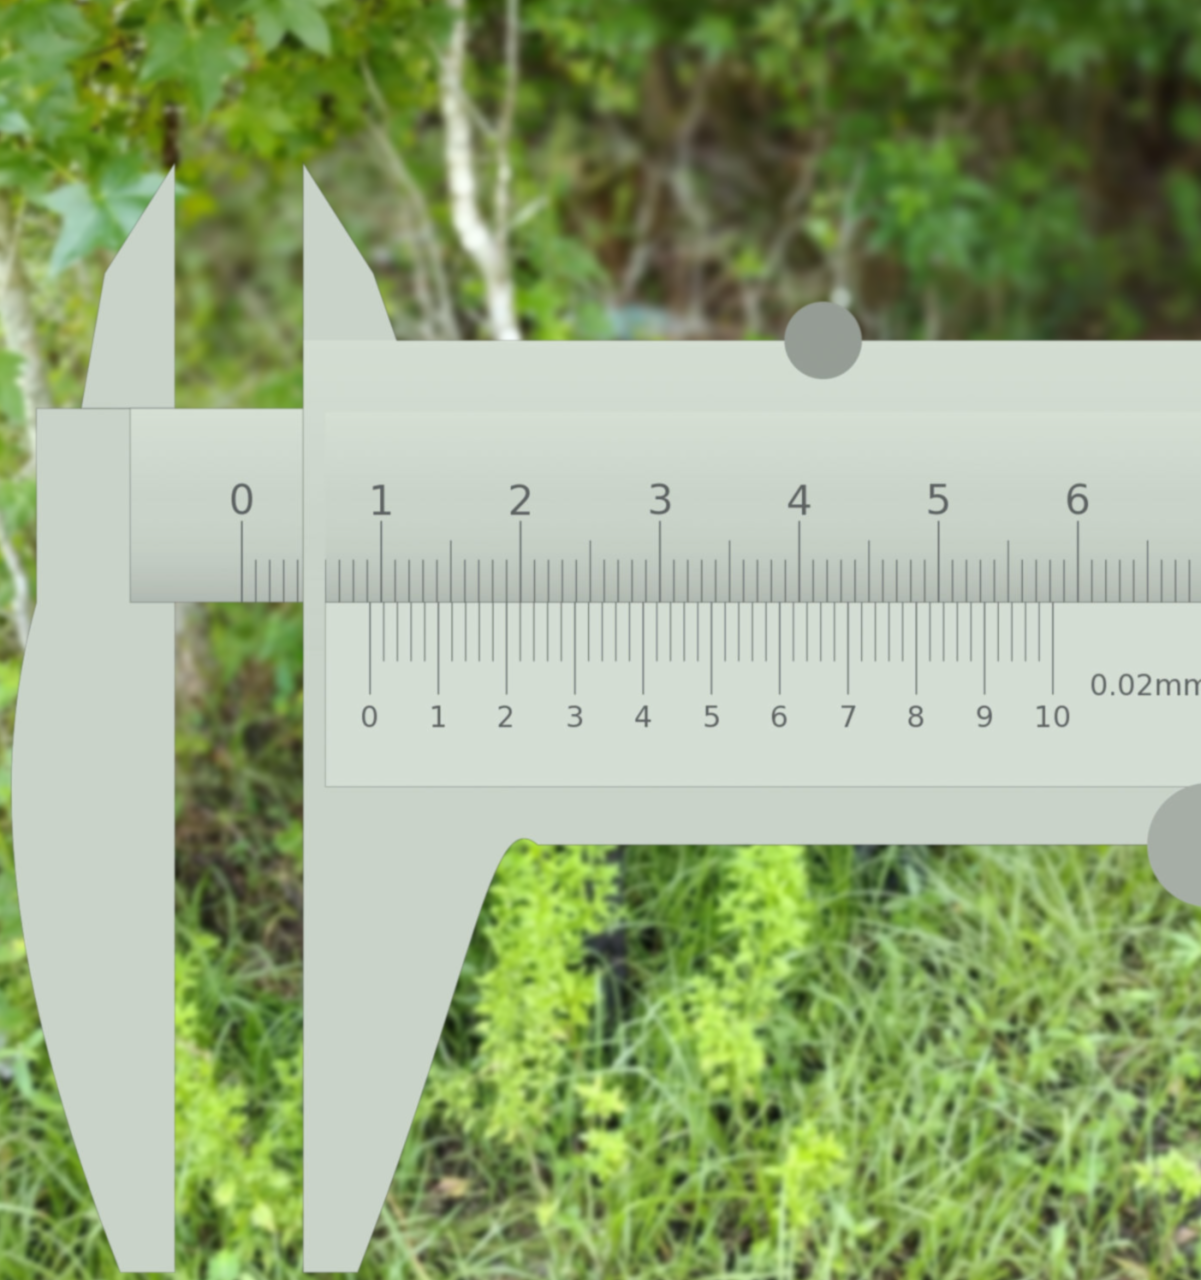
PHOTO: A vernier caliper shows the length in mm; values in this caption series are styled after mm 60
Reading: mm 9.2
